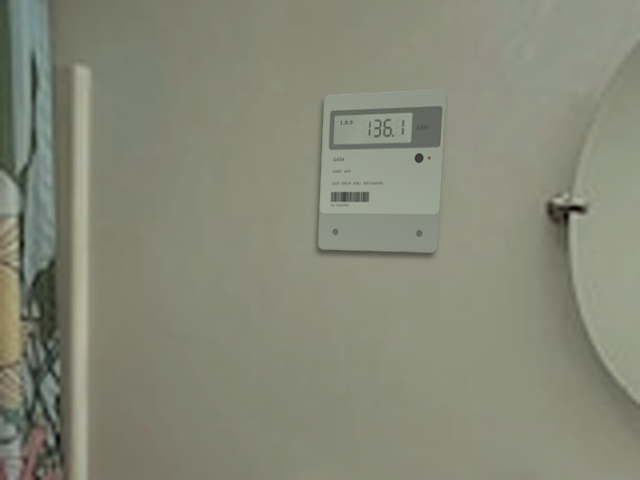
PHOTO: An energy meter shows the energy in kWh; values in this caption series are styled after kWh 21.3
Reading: kWh 136.1
